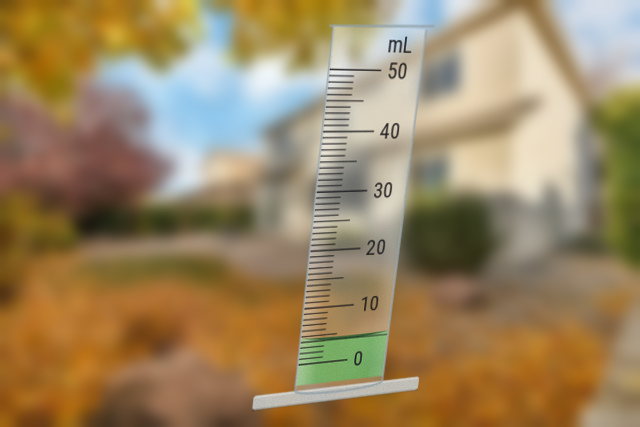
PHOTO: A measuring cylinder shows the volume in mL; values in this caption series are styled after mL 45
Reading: mL 4
